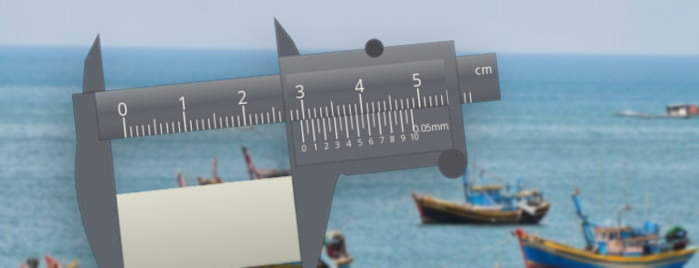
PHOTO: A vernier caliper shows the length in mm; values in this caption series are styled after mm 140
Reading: mm 29.5
